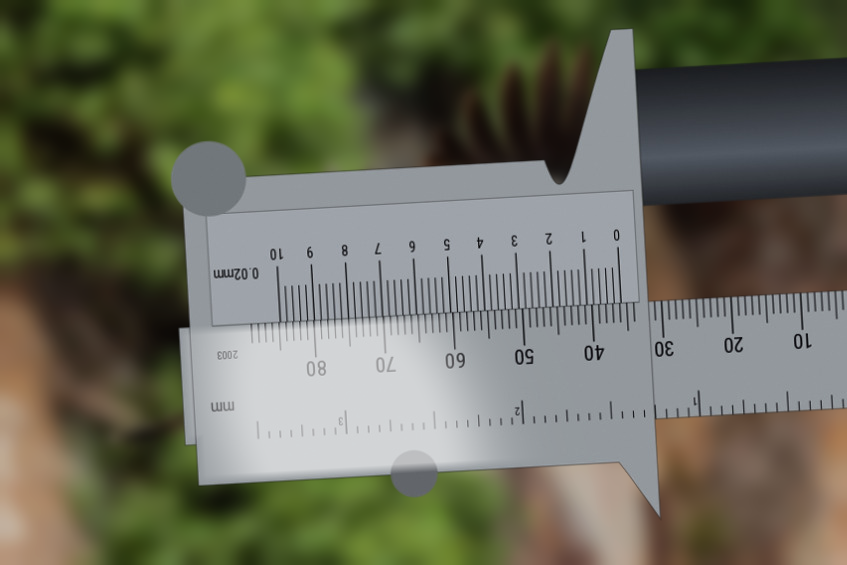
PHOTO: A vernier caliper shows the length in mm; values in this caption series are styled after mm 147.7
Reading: mm 35.8
